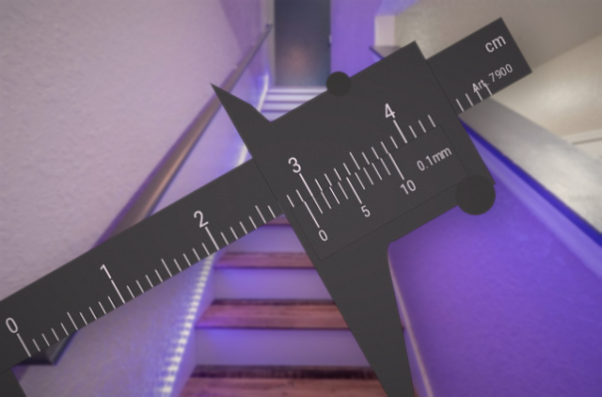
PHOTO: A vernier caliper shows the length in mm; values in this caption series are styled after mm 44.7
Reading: mm 29.1
